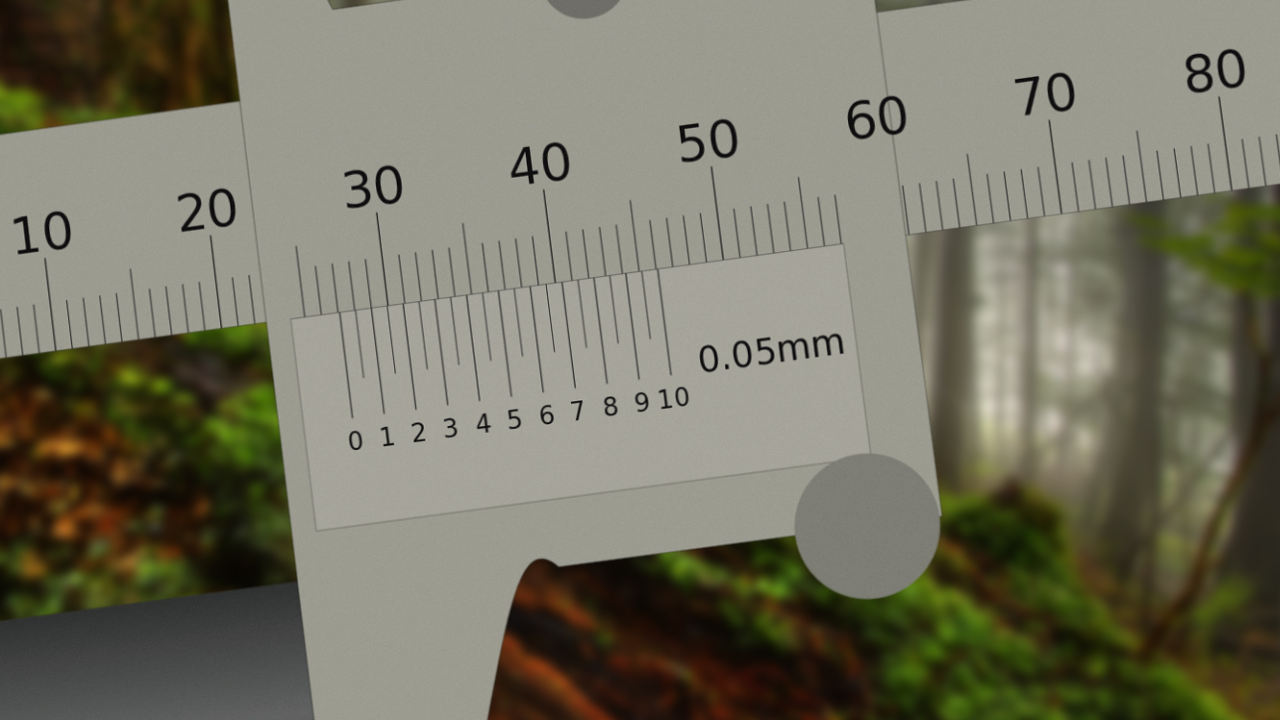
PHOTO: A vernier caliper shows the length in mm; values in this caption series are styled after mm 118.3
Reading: mm 27.1
